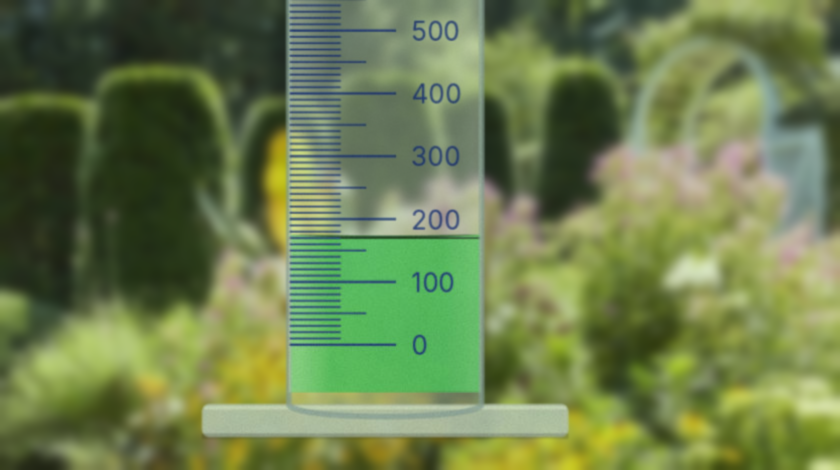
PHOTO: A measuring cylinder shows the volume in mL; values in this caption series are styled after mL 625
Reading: mL 170
